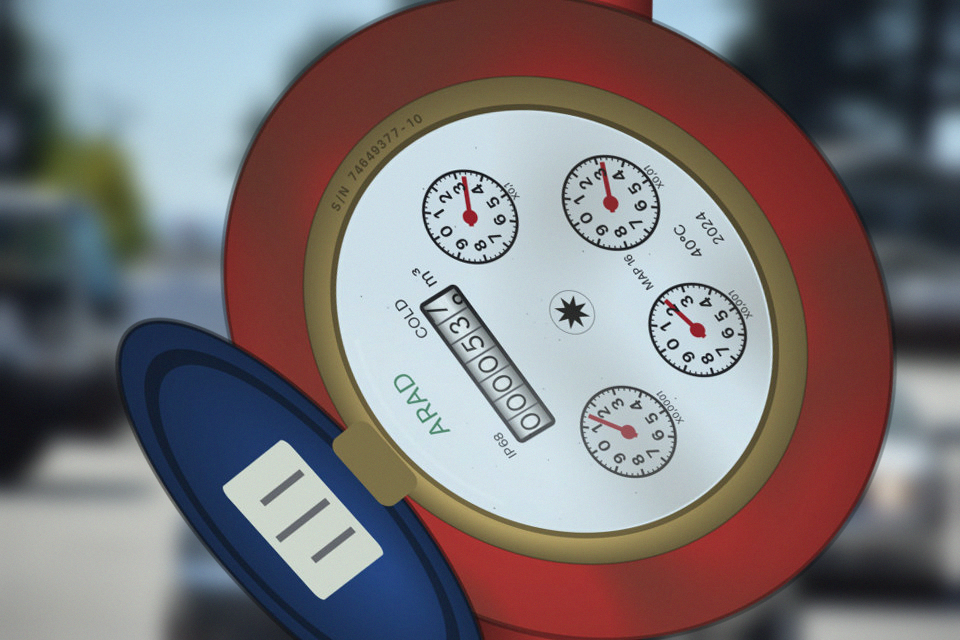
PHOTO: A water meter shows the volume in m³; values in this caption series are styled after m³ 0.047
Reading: m³ 537.3321
